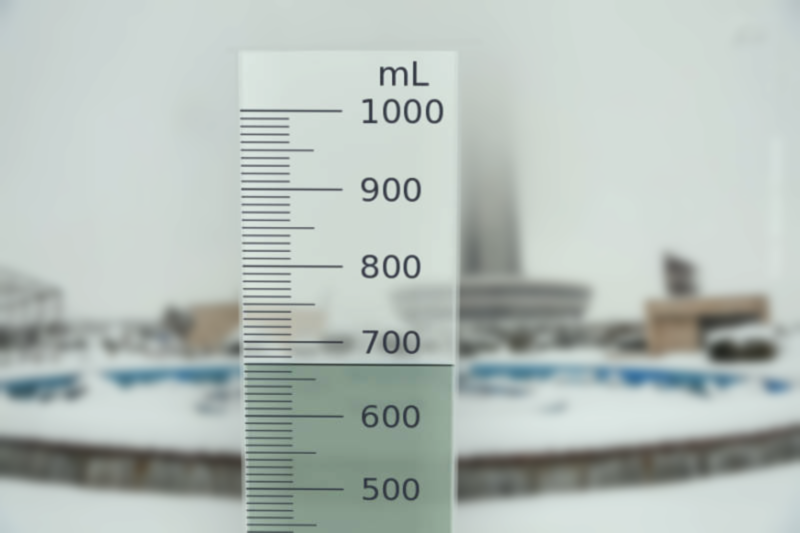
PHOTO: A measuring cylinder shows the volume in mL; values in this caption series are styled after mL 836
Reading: mL 670
